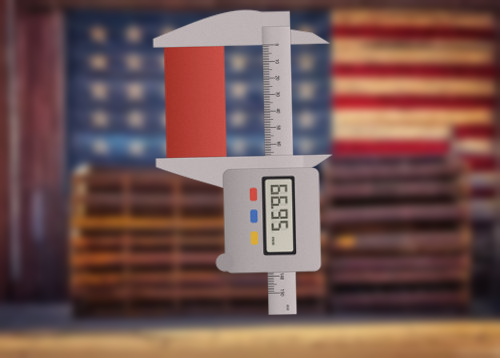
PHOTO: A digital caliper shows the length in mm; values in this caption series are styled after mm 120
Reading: mm 66.95
